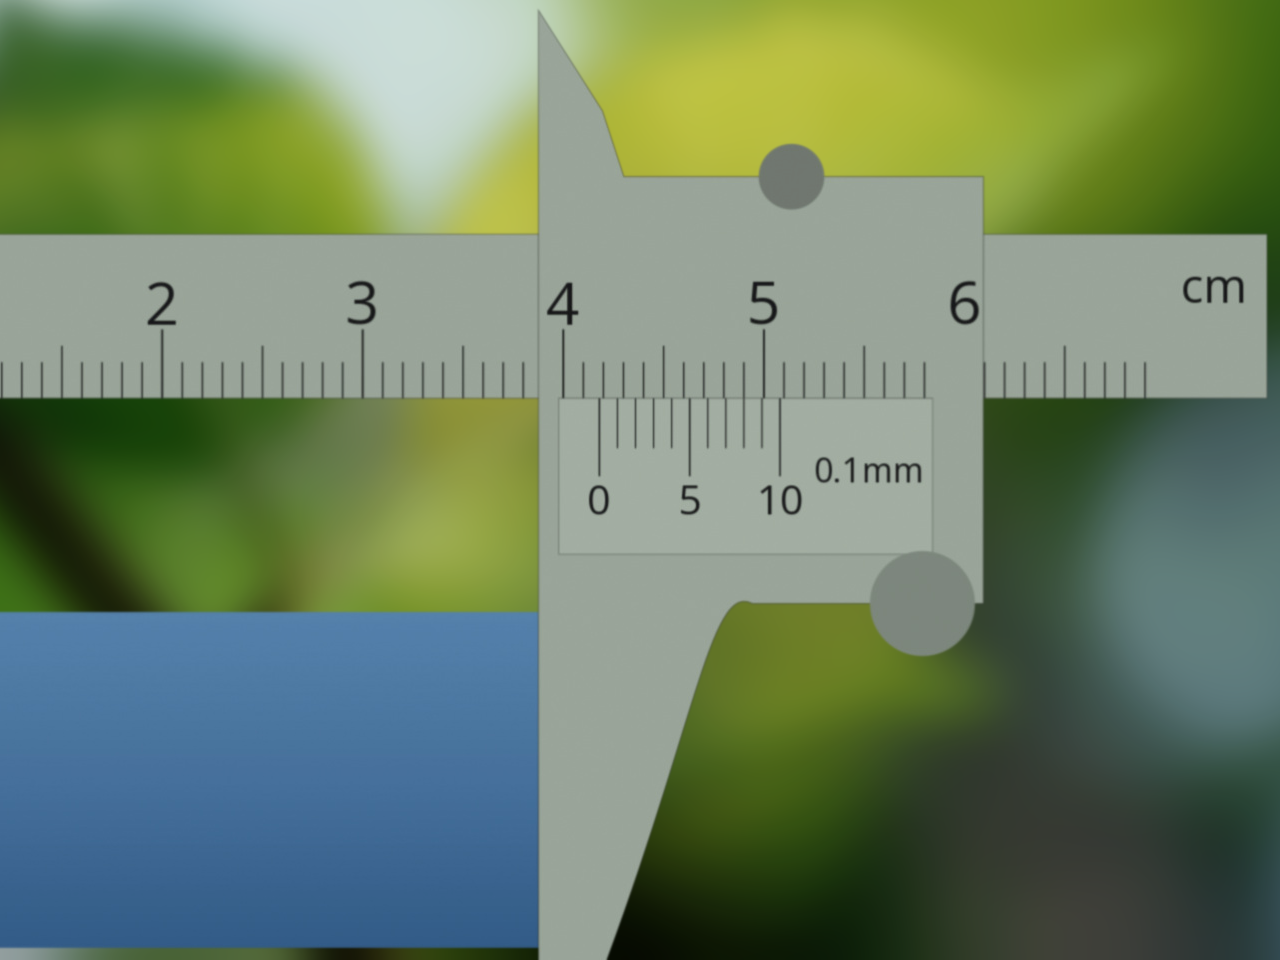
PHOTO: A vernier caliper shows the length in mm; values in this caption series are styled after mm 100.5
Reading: mm 41.8
